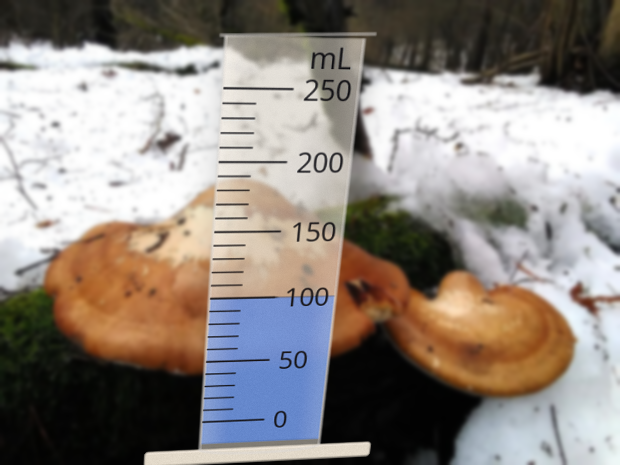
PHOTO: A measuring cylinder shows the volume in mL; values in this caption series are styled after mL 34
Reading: mL 100
